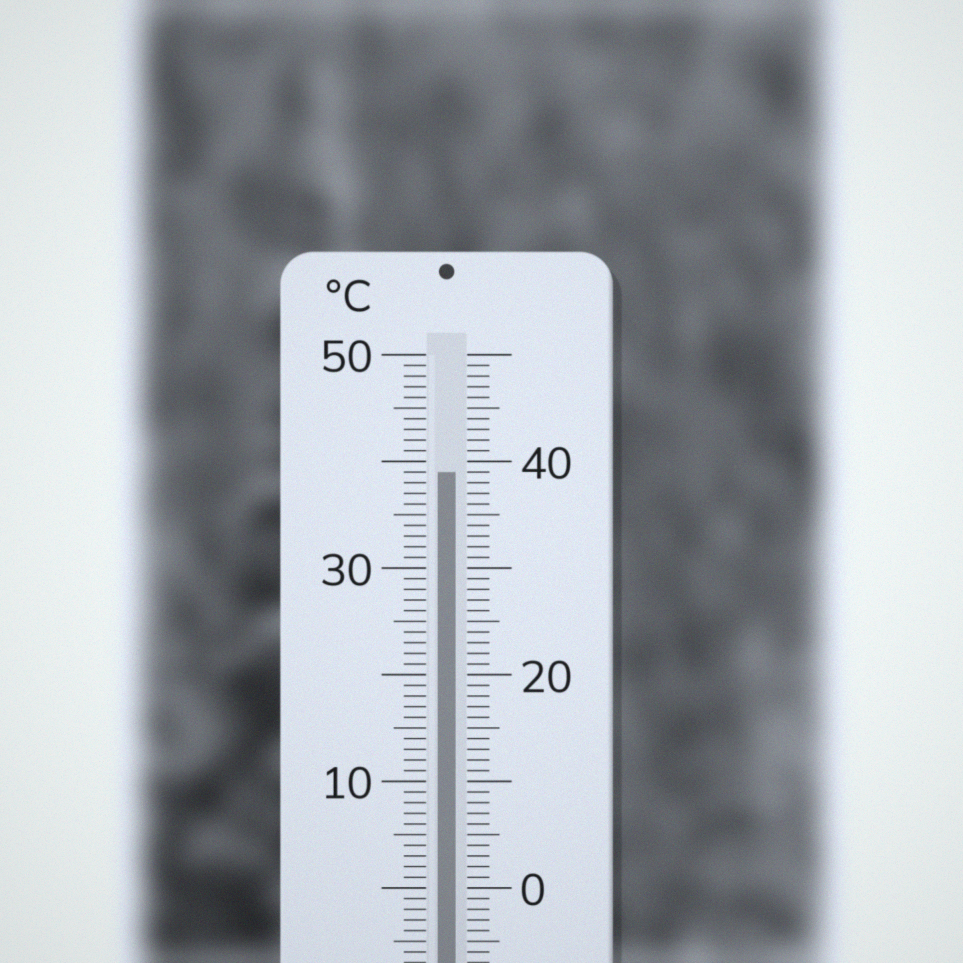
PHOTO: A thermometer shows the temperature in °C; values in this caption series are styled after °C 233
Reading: °C 39
